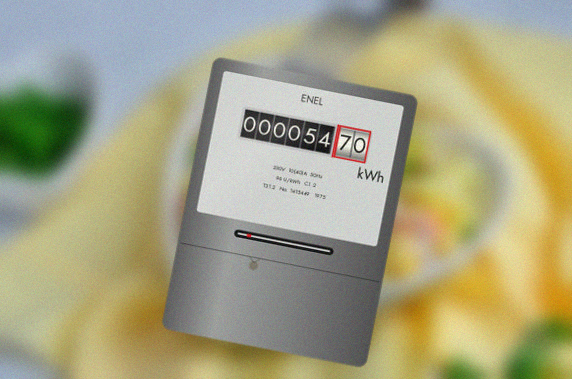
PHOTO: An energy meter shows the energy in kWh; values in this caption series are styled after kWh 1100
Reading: kWh 54.70
